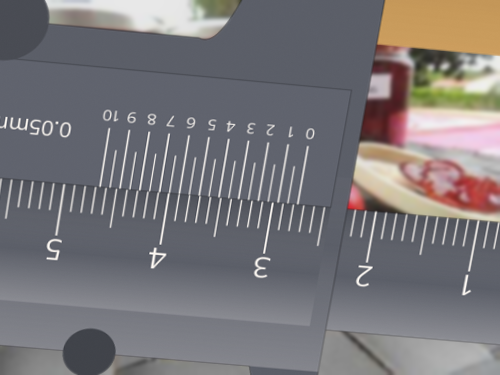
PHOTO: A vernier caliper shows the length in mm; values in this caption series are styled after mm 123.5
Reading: mm 27.6
